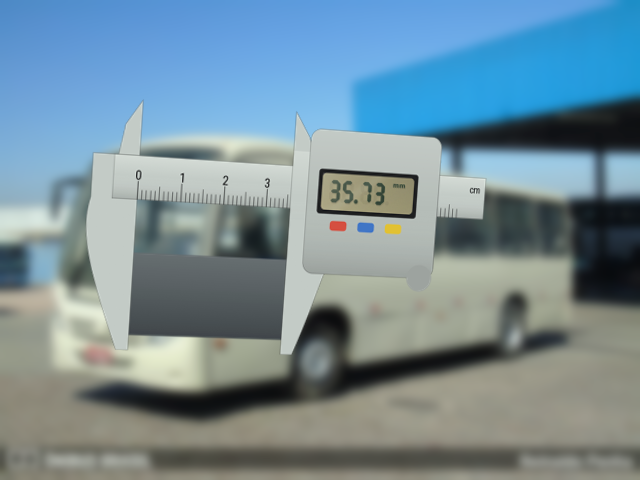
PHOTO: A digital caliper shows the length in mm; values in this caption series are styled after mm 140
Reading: mm 35.73
